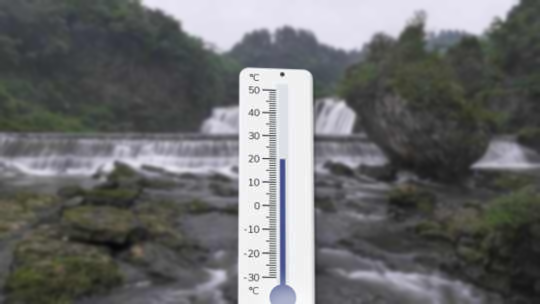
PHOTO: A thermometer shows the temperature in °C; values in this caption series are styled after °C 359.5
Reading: °C 20
